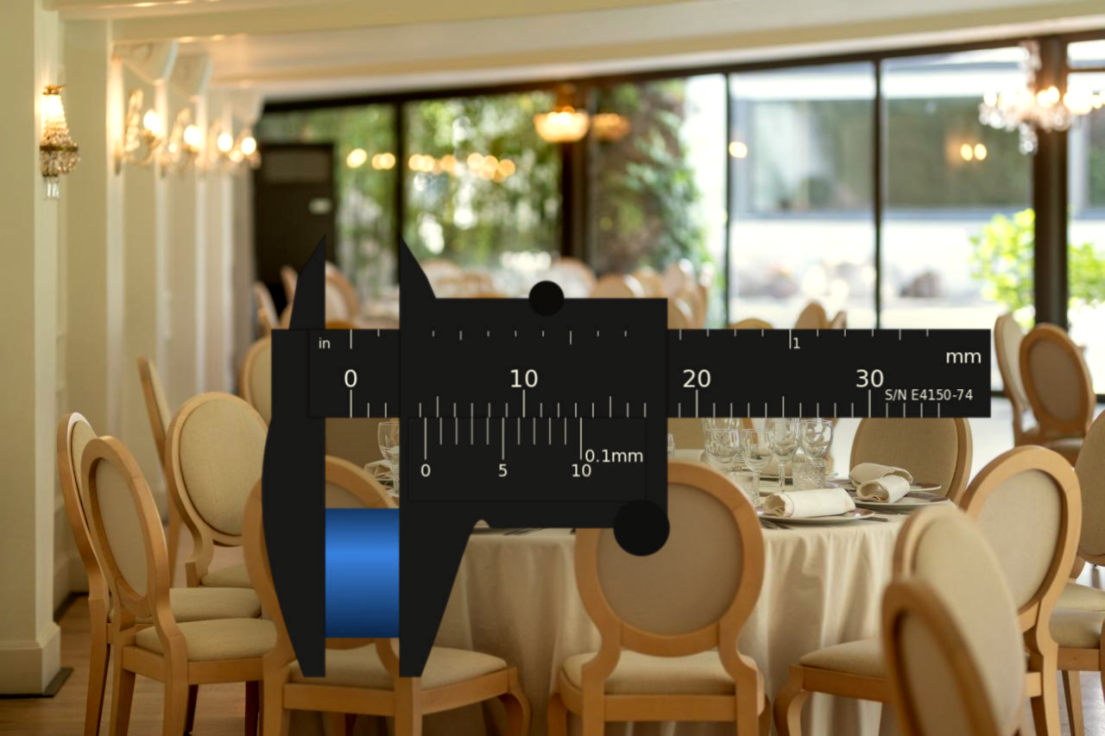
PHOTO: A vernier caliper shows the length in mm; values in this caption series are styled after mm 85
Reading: mm 4.3
